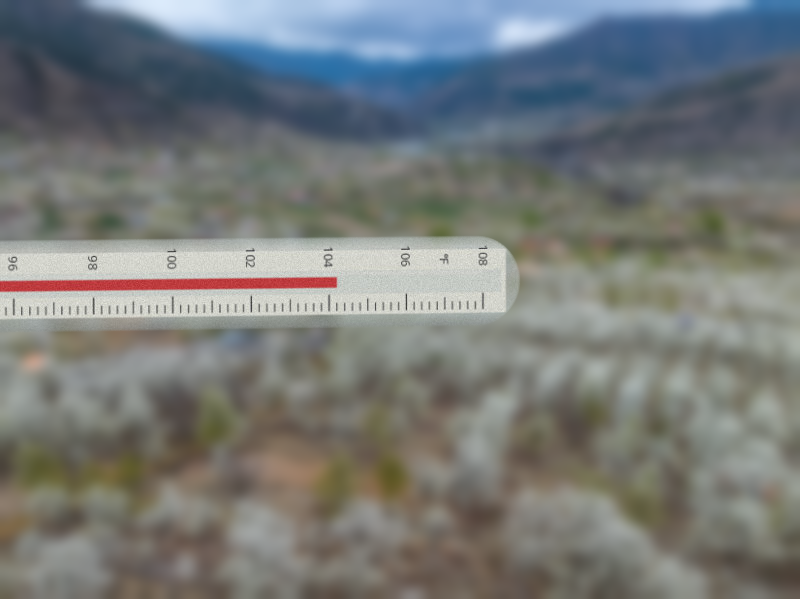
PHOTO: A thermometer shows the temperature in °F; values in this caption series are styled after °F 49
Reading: °F 104.2
